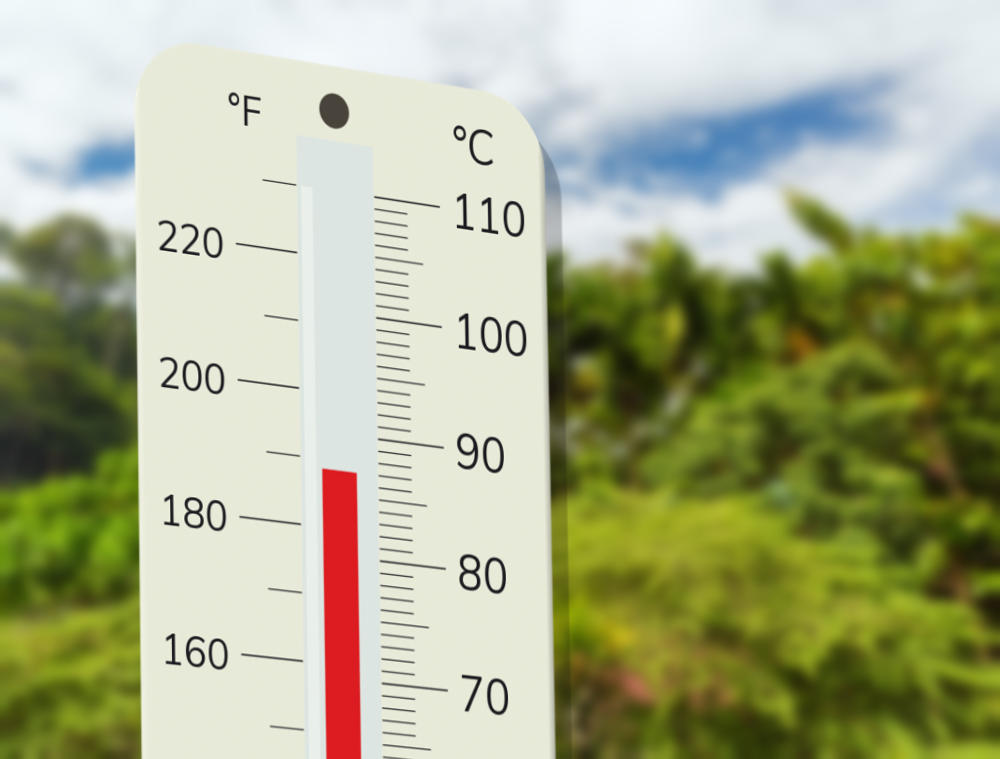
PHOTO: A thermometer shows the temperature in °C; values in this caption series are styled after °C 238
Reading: °C 87
